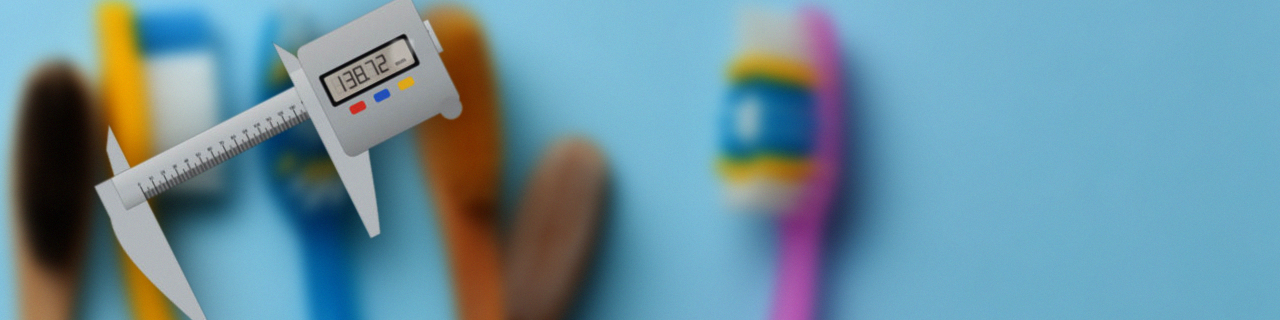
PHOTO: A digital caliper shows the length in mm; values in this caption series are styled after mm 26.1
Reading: mm 138.72
